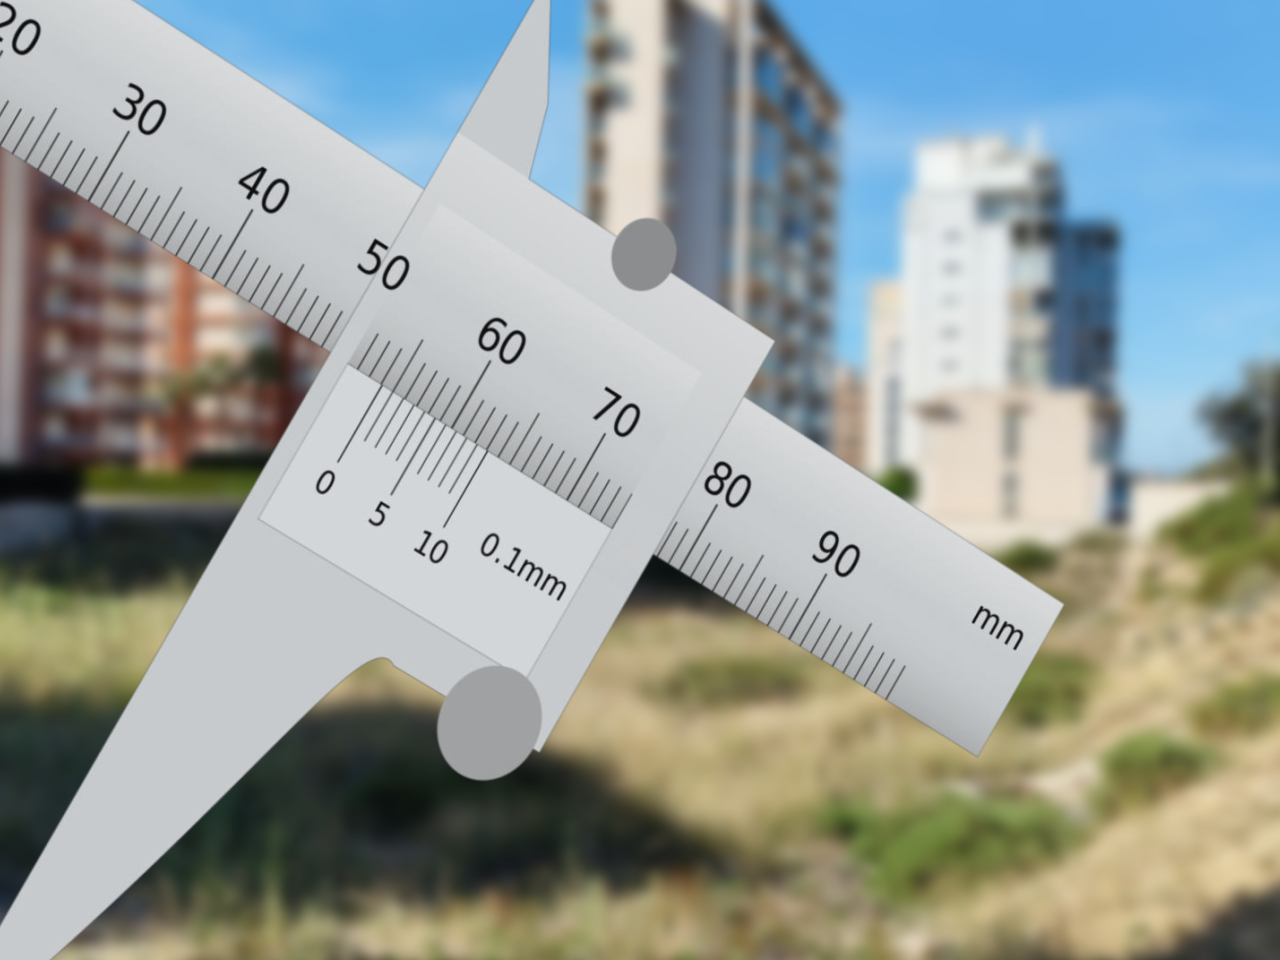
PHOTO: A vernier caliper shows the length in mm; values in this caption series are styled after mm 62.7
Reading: mm 54.1
